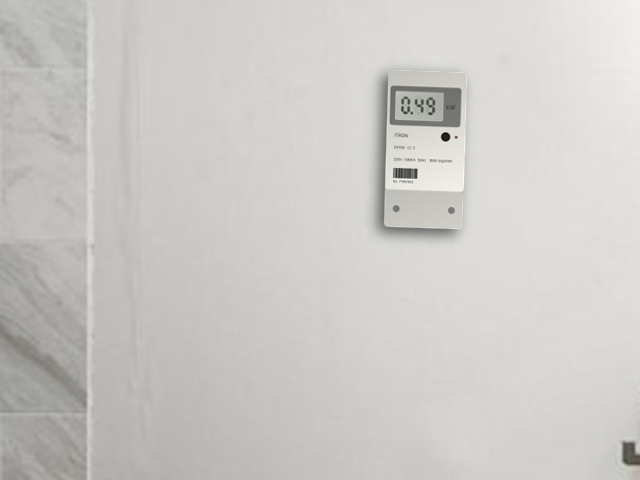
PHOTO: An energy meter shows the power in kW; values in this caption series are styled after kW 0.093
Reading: kW 0.49
